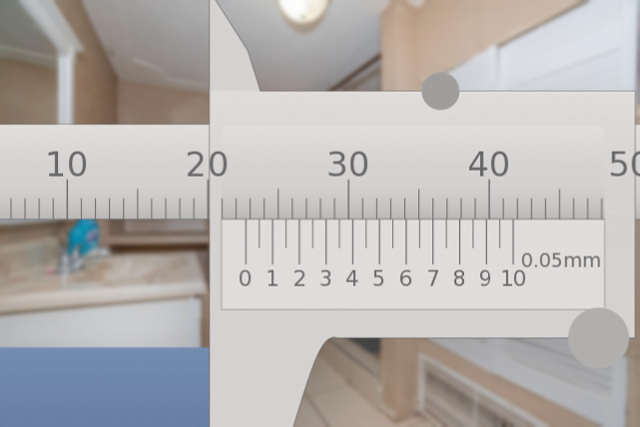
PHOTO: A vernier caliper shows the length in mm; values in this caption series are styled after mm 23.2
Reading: mm 22.7
